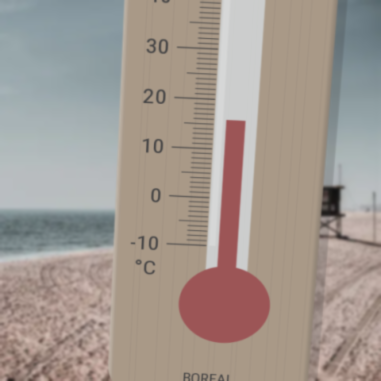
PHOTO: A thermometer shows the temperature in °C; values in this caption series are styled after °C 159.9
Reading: °C 16
